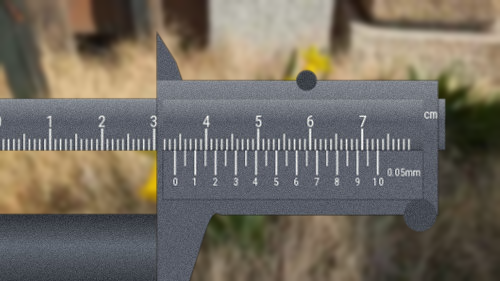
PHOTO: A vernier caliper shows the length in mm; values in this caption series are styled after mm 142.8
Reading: mm 34.0
